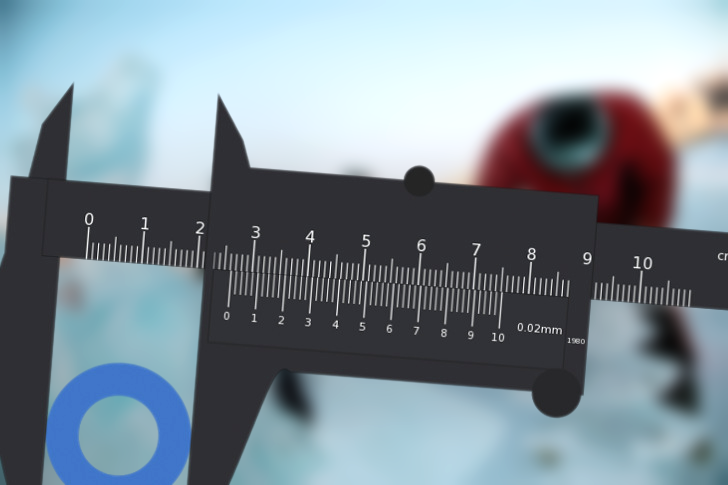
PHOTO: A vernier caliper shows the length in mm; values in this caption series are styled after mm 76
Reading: mm 26.2
